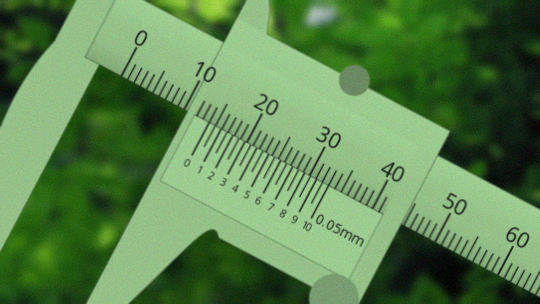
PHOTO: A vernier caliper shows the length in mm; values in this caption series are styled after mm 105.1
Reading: mm 14.0
